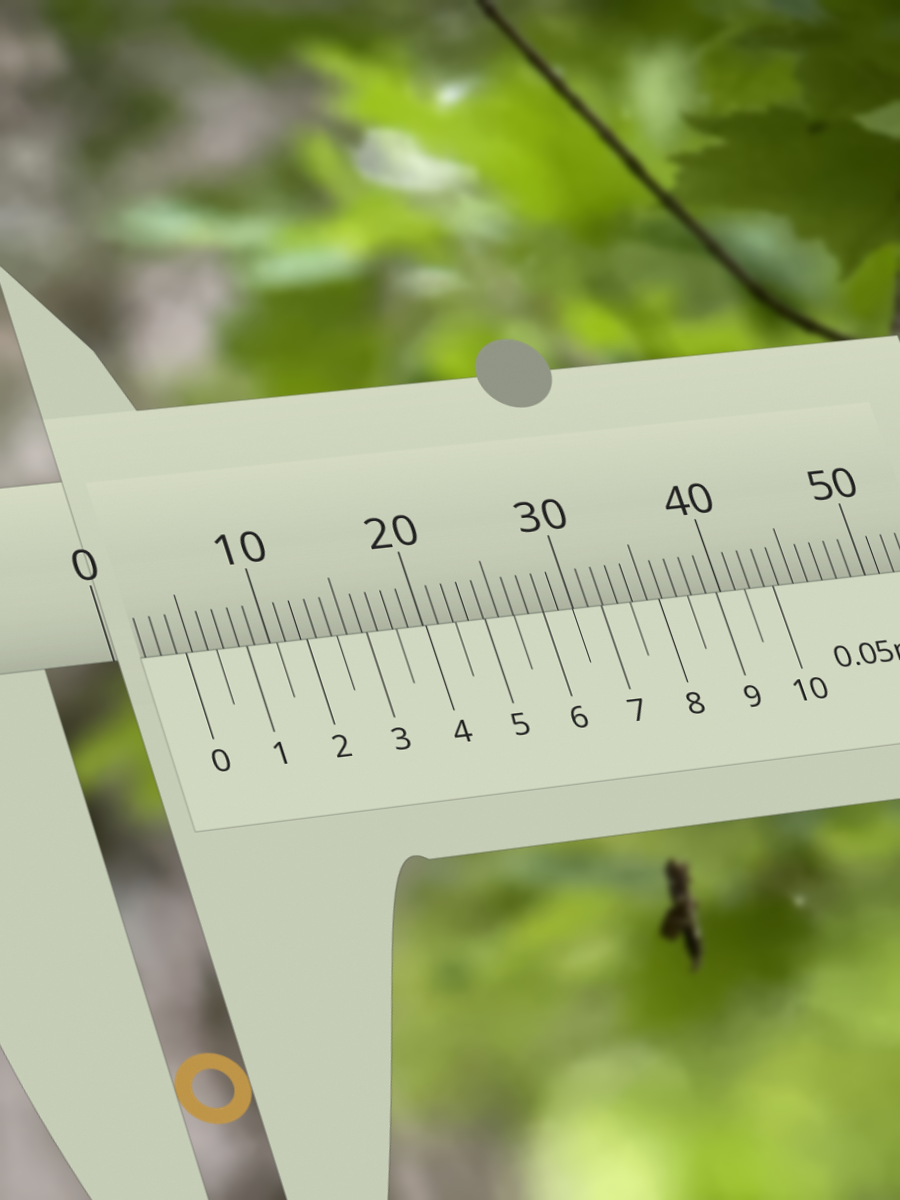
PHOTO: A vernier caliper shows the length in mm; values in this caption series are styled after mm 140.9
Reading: mm 4.6
